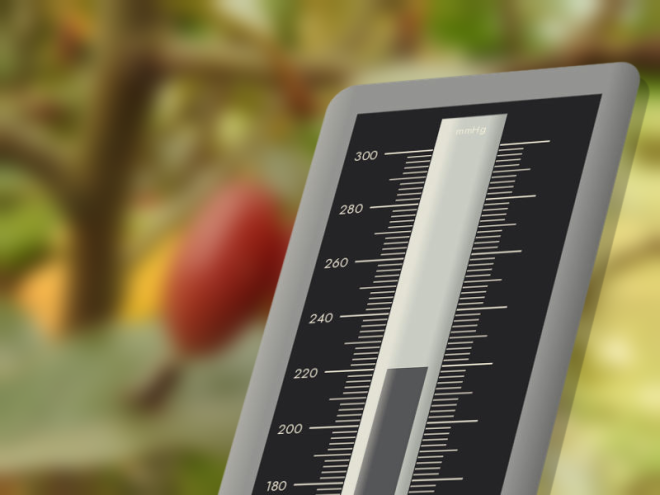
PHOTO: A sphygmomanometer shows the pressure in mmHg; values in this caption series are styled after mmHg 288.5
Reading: mmHg 220
